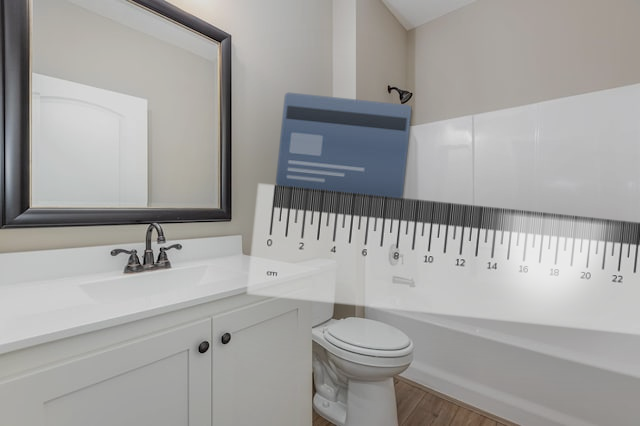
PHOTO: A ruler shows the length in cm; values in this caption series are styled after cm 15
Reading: cm 8
